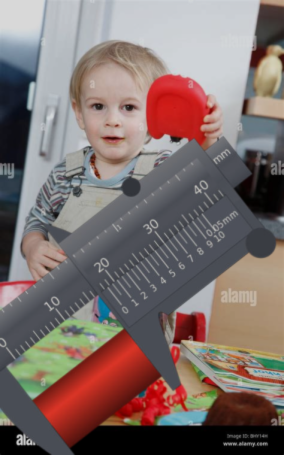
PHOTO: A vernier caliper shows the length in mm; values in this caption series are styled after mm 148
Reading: mm 18.6
